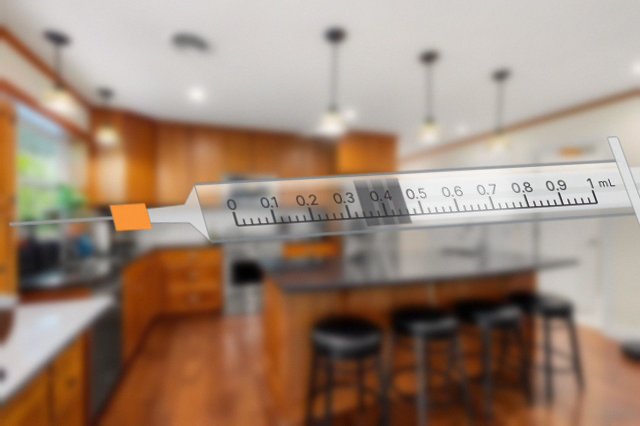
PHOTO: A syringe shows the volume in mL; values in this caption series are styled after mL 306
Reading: mL 0.34
